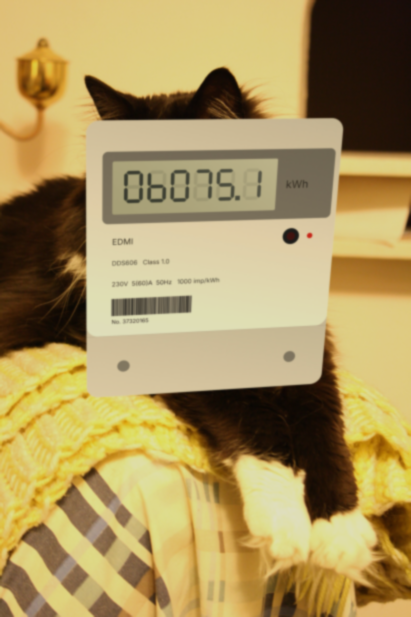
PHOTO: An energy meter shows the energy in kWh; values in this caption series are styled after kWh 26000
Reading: kWh 6075.1
